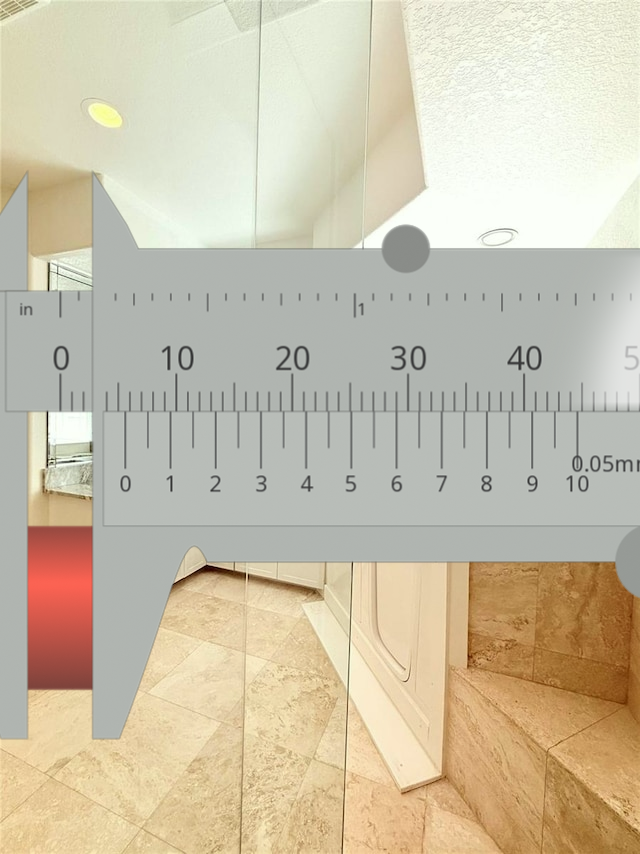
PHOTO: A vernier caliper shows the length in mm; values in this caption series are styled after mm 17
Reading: mm 5.6
